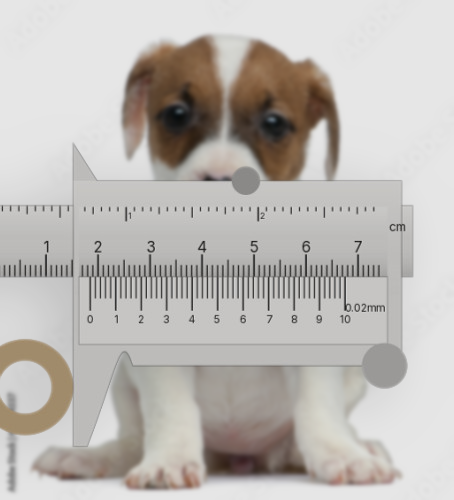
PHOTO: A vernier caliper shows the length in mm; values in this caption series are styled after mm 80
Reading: mm 18.5
